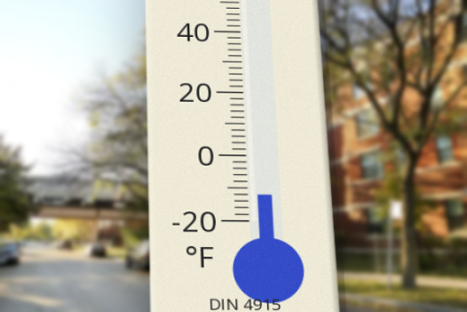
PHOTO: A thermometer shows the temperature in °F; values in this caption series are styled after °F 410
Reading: °F -12
